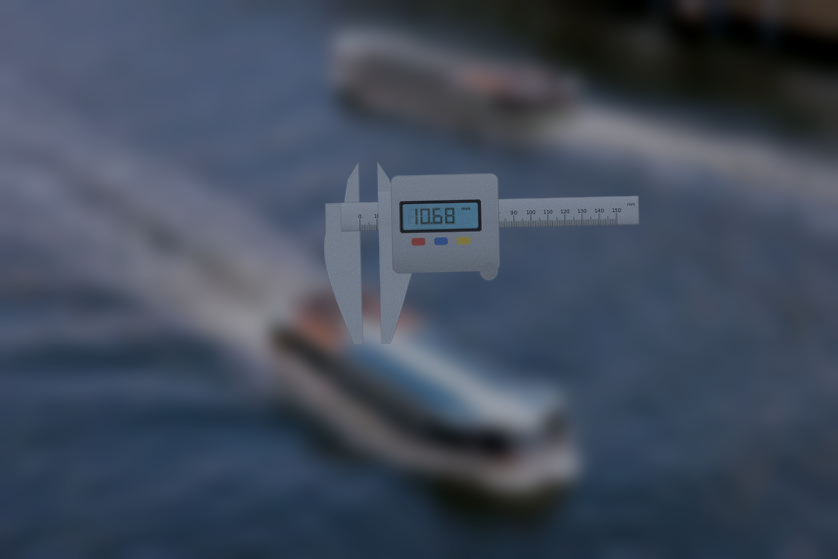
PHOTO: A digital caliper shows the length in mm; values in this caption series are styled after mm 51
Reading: mm 10.68
